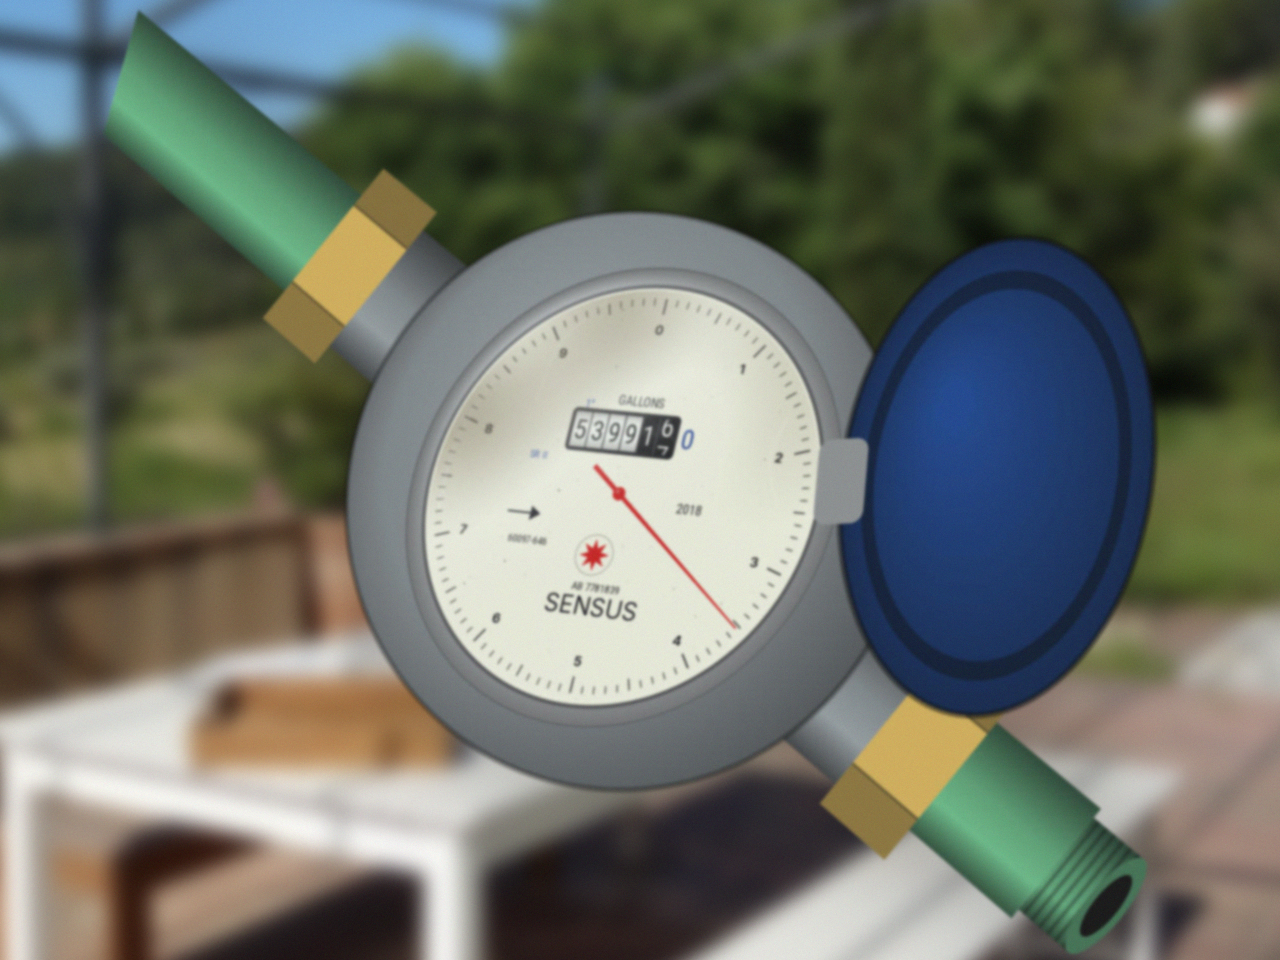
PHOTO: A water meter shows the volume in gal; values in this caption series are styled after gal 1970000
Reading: gal 5399163.5
